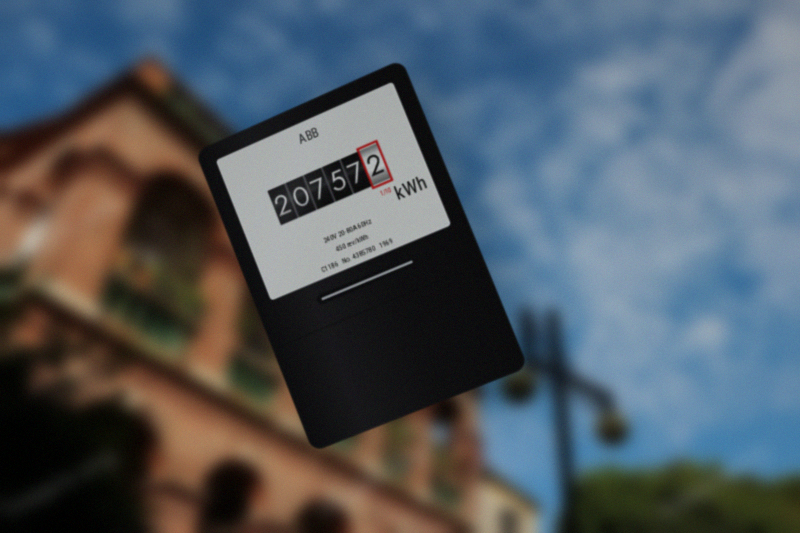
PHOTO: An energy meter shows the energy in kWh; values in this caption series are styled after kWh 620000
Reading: kWh 20757.2
